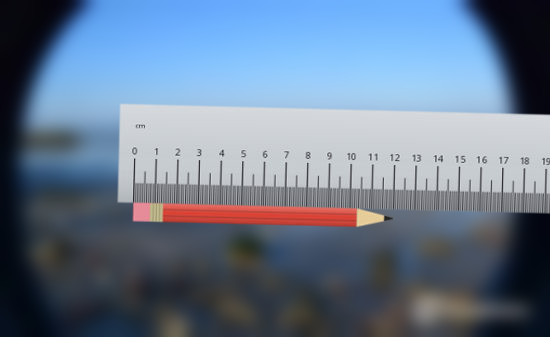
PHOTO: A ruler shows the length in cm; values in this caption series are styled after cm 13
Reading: cm 12
